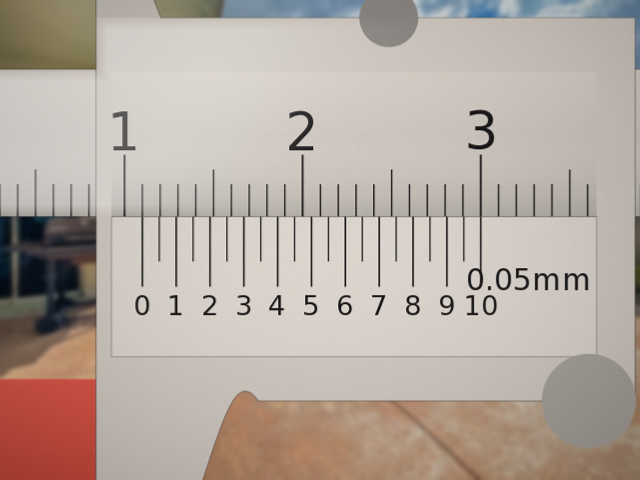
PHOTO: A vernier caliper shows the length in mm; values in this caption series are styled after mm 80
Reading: mm 11.0
